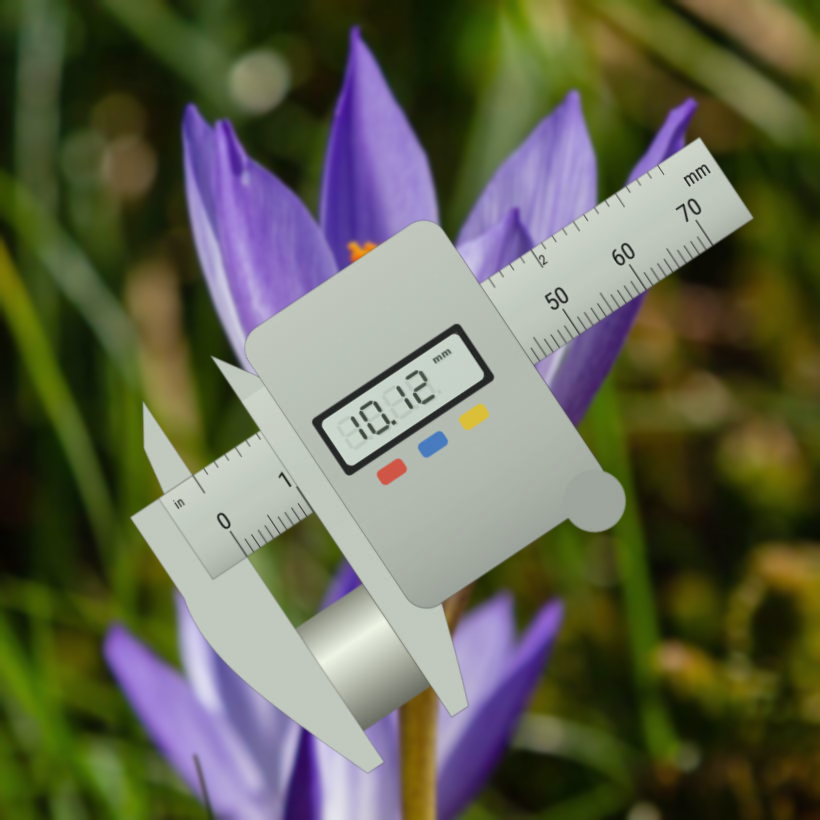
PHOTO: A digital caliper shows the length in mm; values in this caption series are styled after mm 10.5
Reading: mm 10.12
